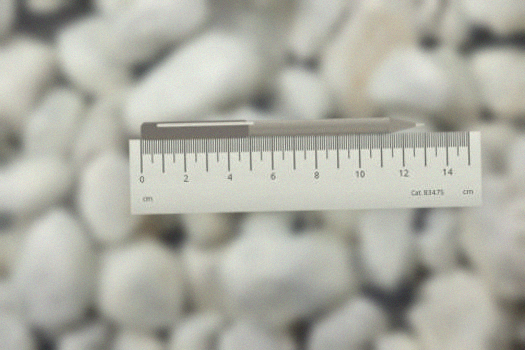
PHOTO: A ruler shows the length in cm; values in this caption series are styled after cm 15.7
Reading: cm 13
